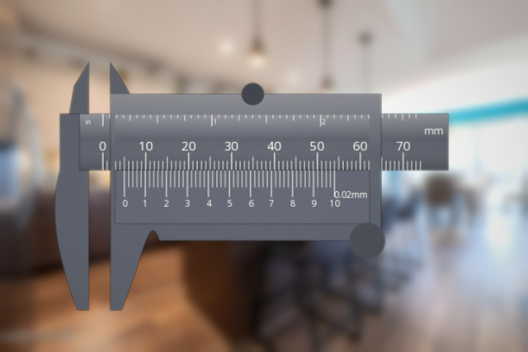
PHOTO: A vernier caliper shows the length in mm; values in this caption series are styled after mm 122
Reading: mm 5.0
